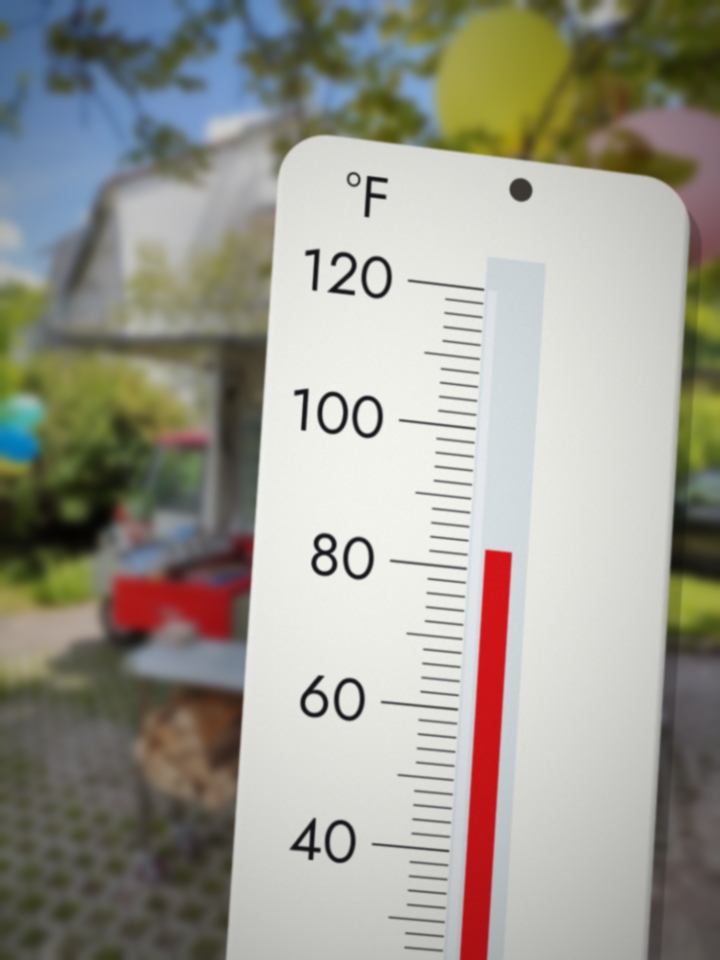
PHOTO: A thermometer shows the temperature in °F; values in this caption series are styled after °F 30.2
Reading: °F 83
